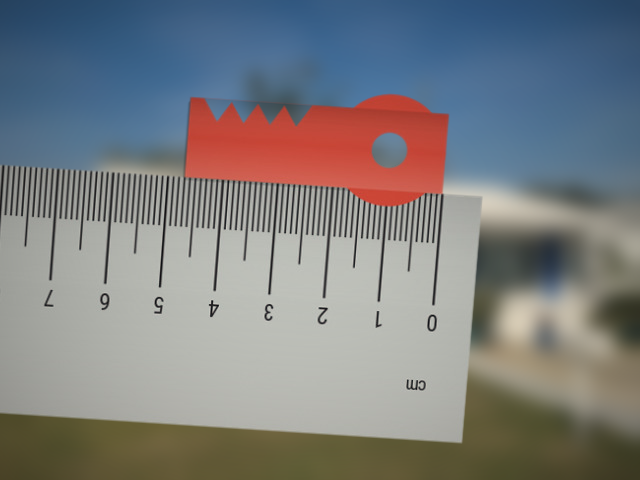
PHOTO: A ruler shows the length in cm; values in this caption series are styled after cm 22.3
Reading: cm 4.7
